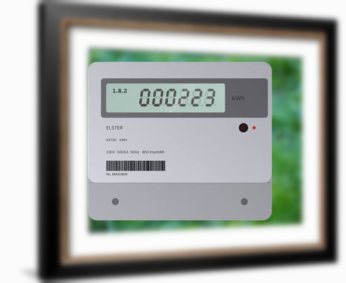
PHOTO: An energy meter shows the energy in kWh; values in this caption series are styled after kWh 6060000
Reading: kWh 223
